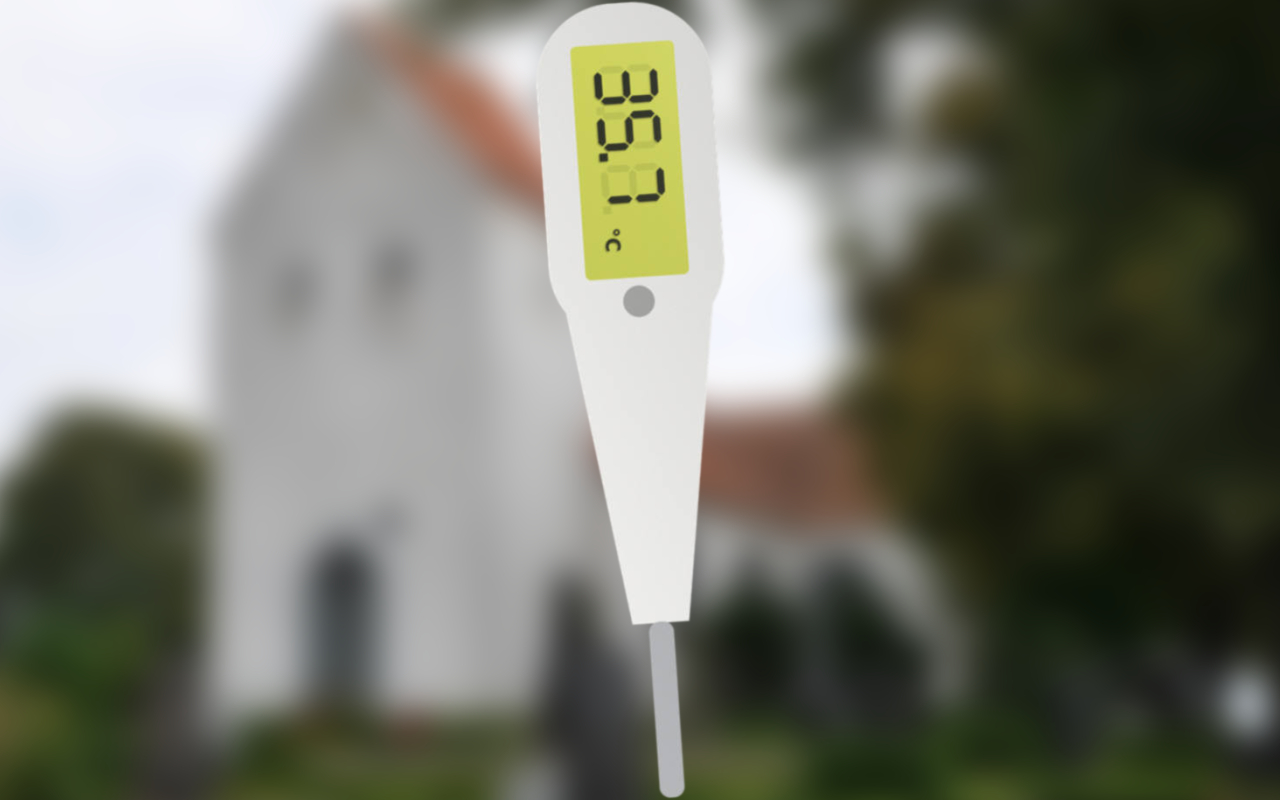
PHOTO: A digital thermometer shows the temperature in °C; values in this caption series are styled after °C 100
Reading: °C 35.7
